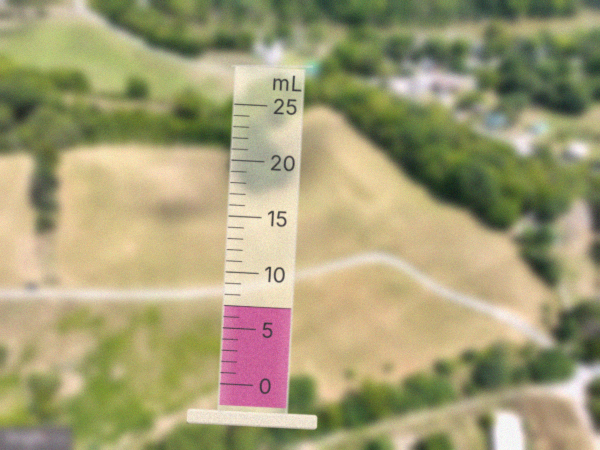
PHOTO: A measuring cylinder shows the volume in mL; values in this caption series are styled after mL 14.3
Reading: mL 7
